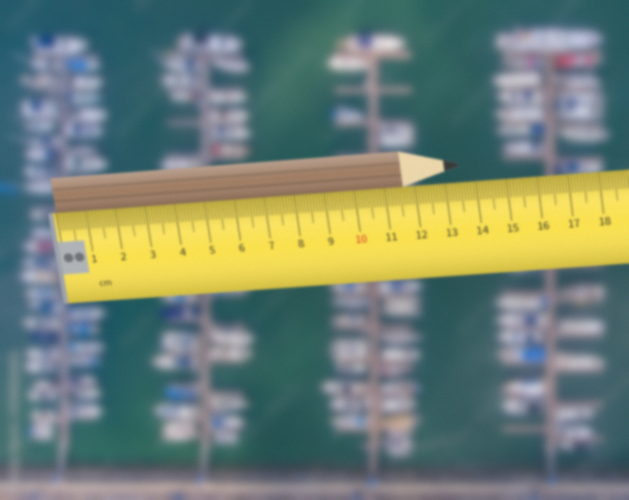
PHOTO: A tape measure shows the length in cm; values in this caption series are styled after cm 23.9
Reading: cm 13.5
